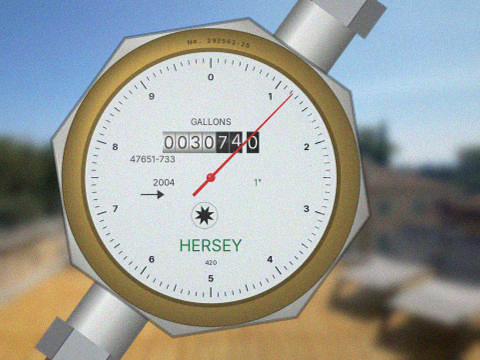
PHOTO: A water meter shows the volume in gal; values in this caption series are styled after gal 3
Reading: gal 30741.2
